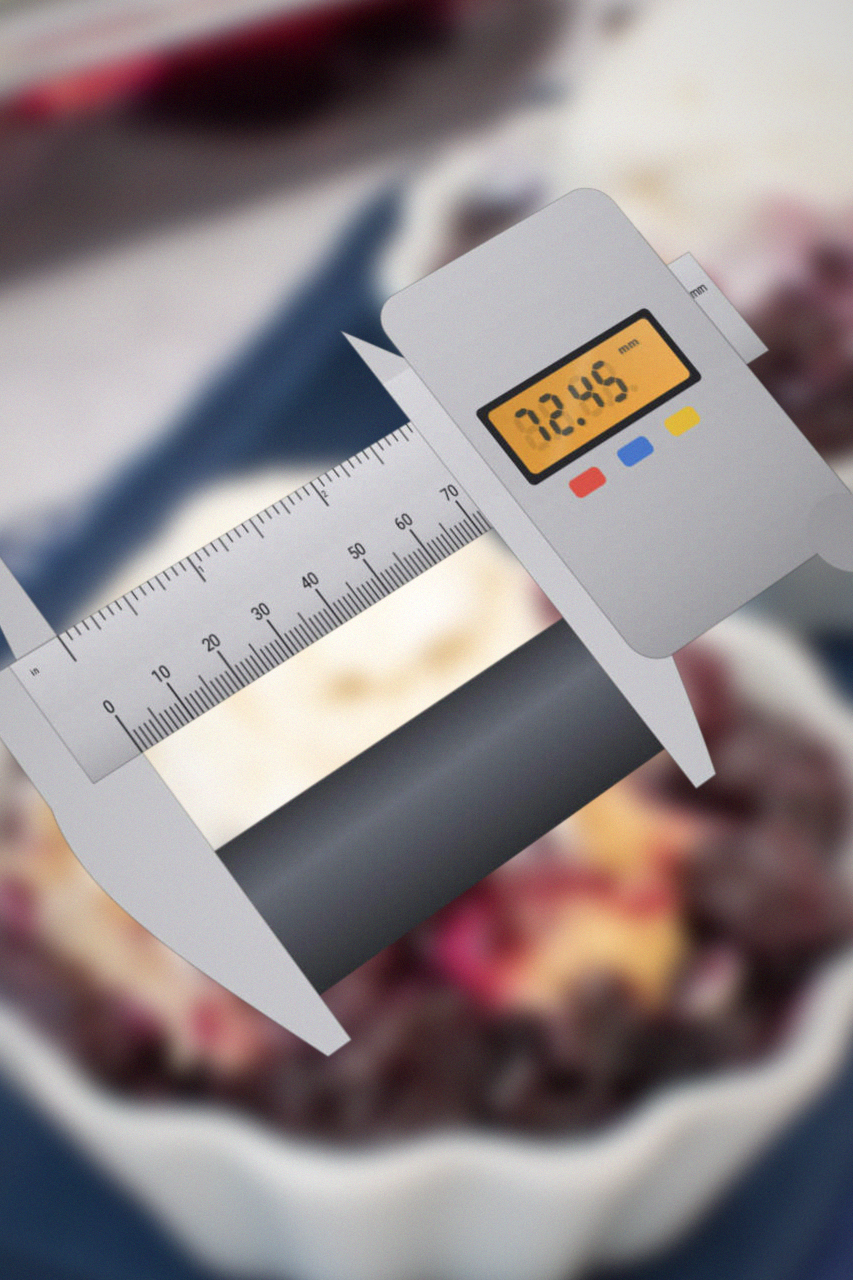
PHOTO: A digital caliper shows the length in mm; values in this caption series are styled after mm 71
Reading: mm 72.45
